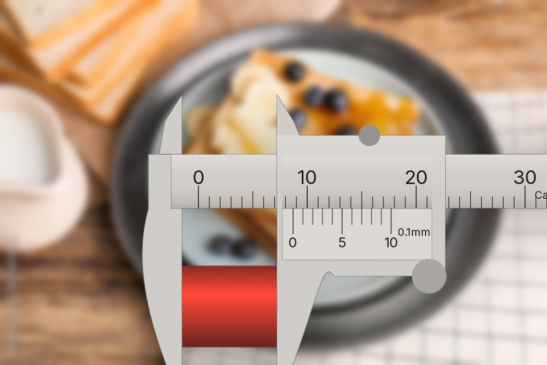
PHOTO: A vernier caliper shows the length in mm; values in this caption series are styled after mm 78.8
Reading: mm 8.7
